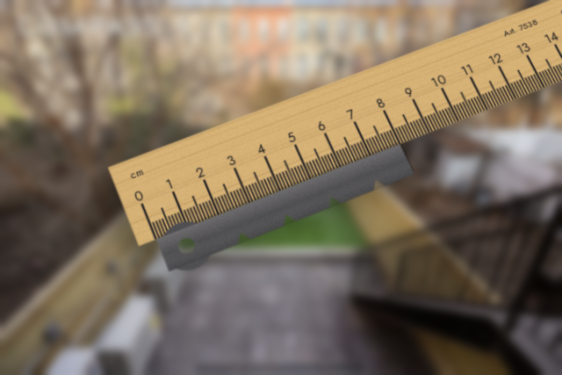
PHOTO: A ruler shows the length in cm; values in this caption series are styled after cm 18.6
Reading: cm 8
